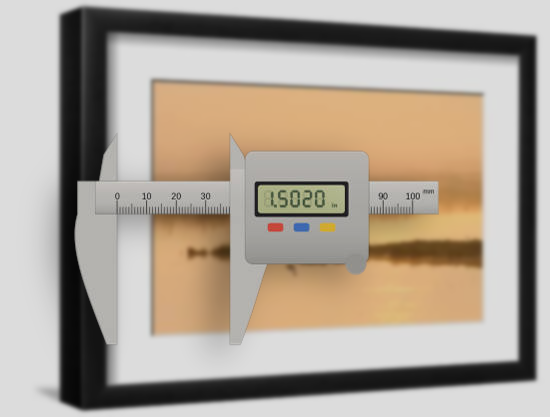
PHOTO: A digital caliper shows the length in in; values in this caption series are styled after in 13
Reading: in 1.5020
